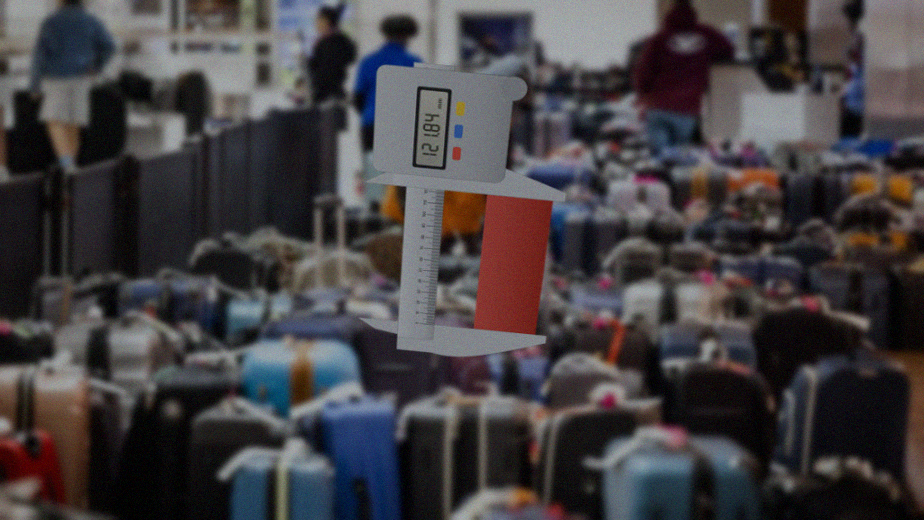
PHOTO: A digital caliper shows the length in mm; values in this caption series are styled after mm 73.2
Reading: mm 121.84
